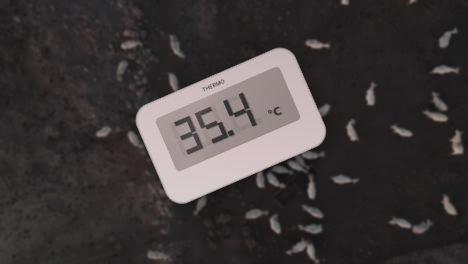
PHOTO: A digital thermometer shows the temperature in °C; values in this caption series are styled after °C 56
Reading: °C 35.4
